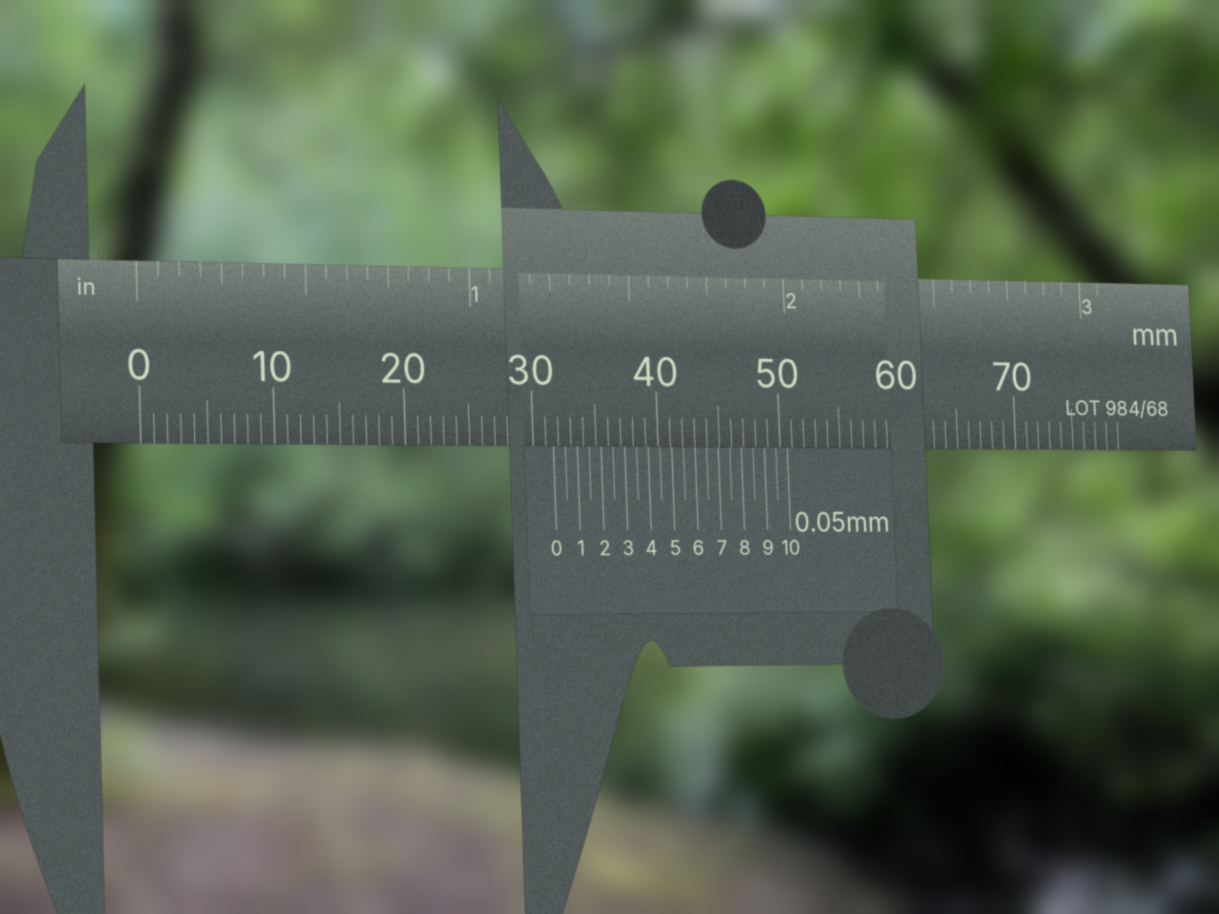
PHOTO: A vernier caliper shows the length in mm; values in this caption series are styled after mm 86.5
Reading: mm 31.6
